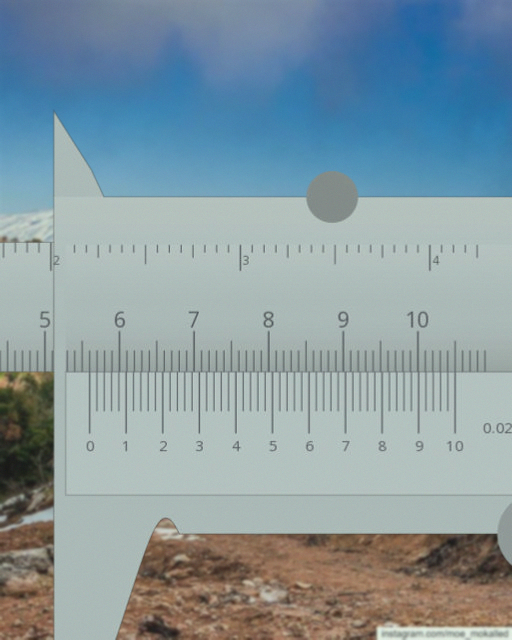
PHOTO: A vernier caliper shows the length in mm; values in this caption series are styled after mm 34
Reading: mm 56.0
